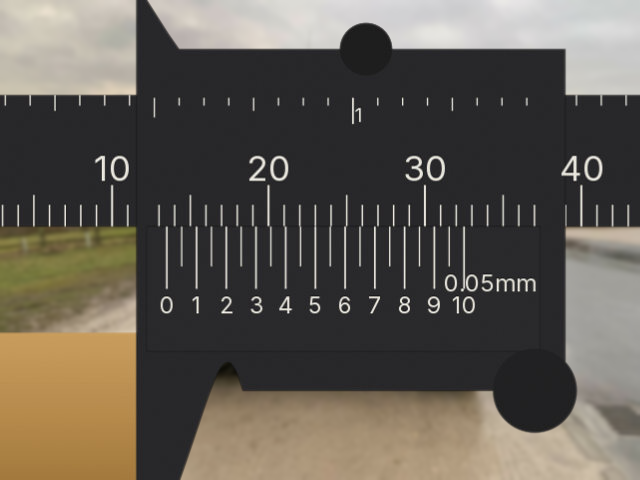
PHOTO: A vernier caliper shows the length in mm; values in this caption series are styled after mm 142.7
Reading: mm 13.5
